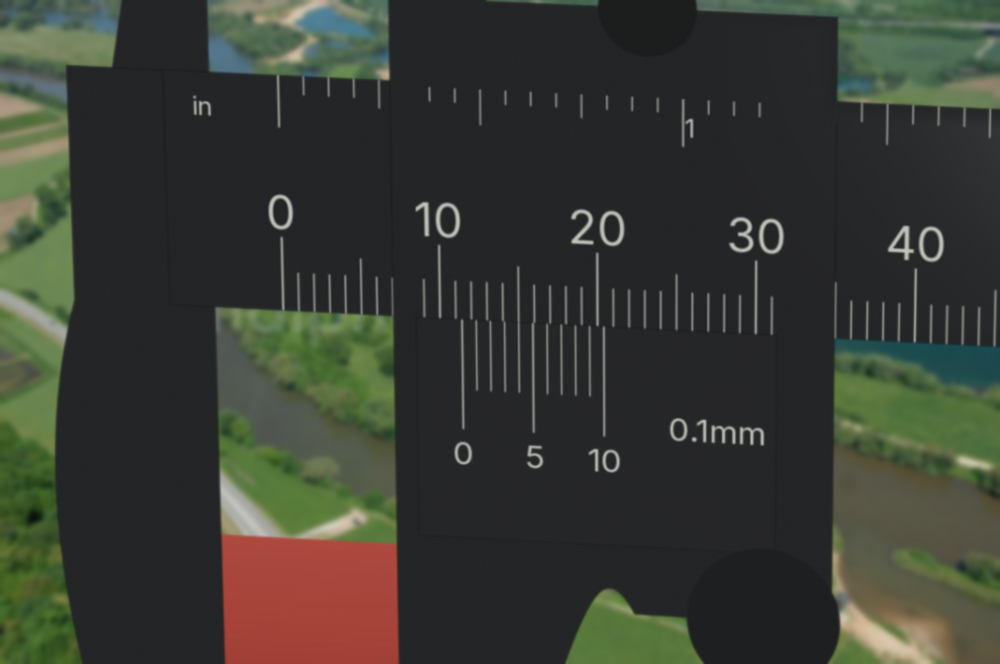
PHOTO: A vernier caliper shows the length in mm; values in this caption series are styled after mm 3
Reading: mm 11.4
